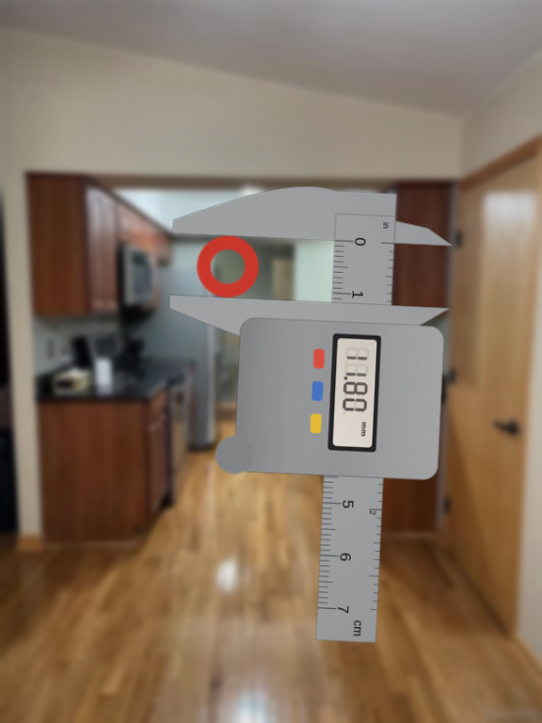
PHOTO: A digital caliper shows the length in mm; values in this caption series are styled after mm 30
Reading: mm 11.80
